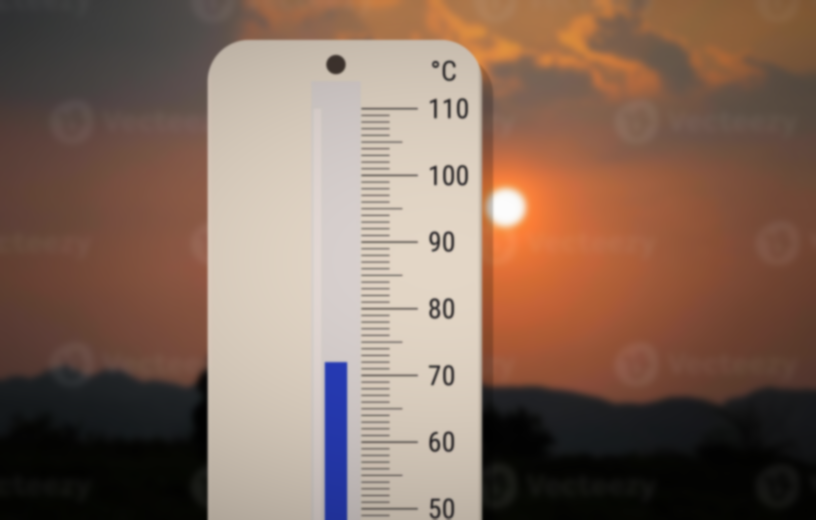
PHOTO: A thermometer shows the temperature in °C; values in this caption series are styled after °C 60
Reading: °C 72
